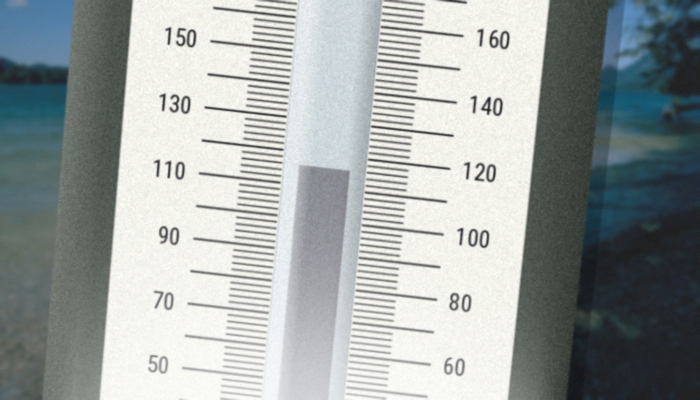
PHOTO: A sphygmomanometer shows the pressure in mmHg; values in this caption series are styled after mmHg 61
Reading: mmHg 116
